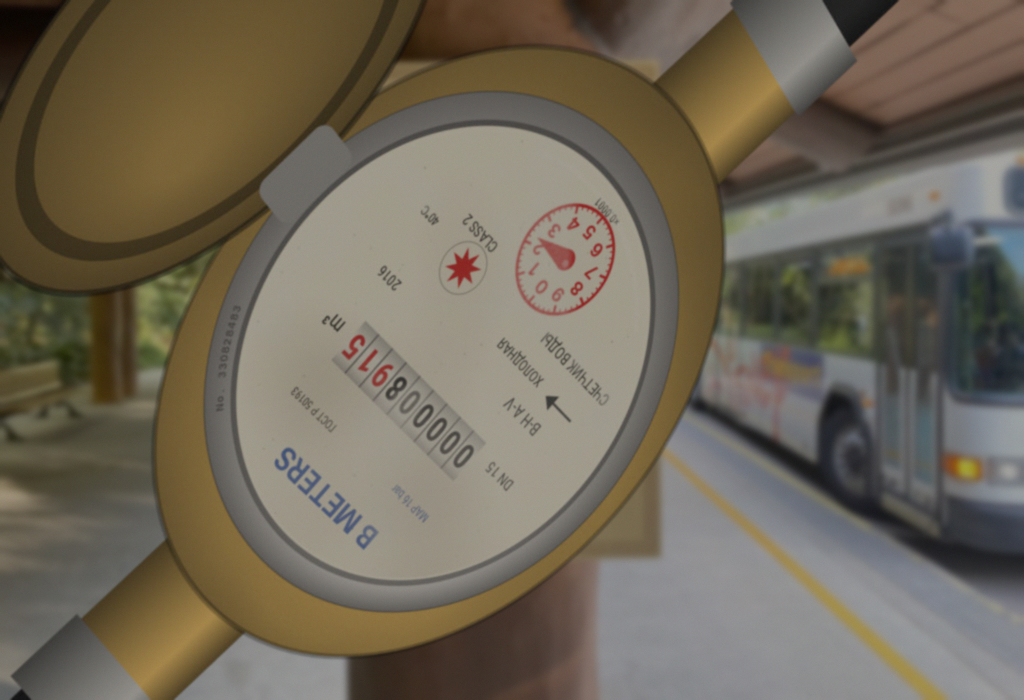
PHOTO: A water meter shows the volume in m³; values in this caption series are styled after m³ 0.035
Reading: m³ 8.9152
